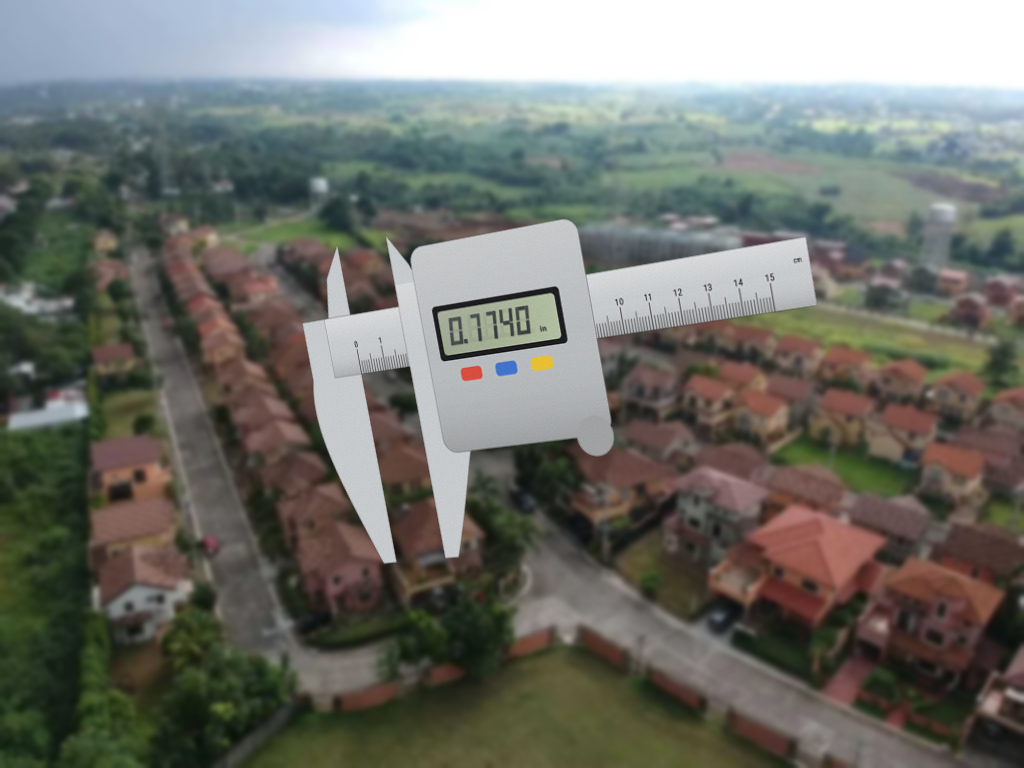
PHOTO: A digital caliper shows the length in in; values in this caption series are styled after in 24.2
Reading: in 0.7740
